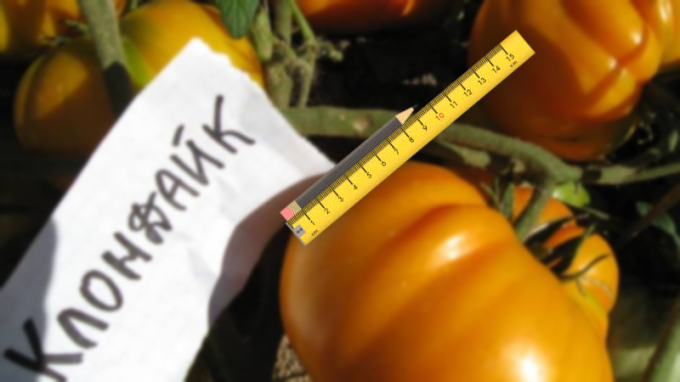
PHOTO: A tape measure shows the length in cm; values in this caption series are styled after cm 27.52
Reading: cm 9.5
